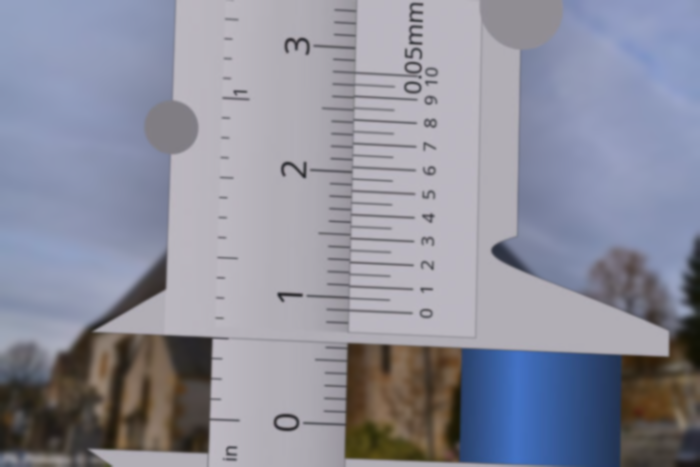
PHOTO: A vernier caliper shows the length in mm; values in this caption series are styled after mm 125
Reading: mm 9.0
